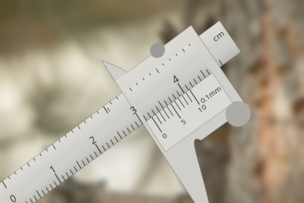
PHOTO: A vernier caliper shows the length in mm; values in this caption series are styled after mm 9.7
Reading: mm 32.2
